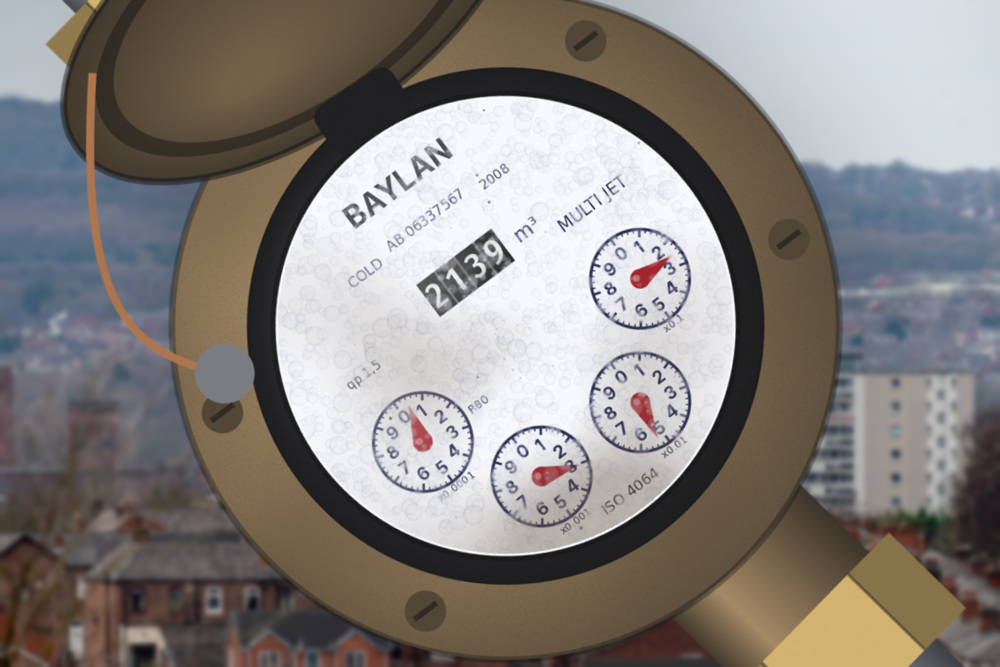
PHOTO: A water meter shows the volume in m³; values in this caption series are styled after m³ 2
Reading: m³ 2139.2530
